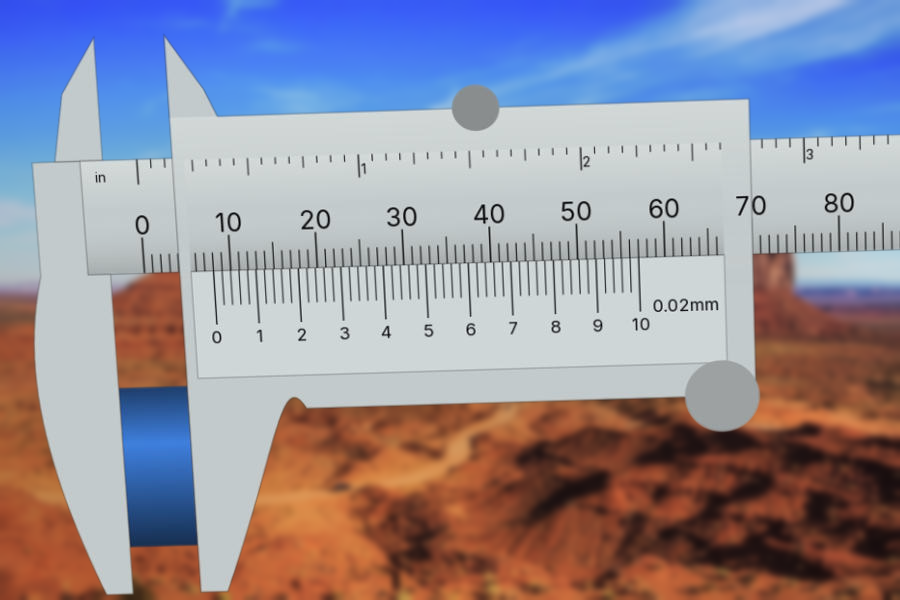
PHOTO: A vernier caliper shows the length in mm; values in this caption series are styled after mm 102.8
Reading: mm 8.0
